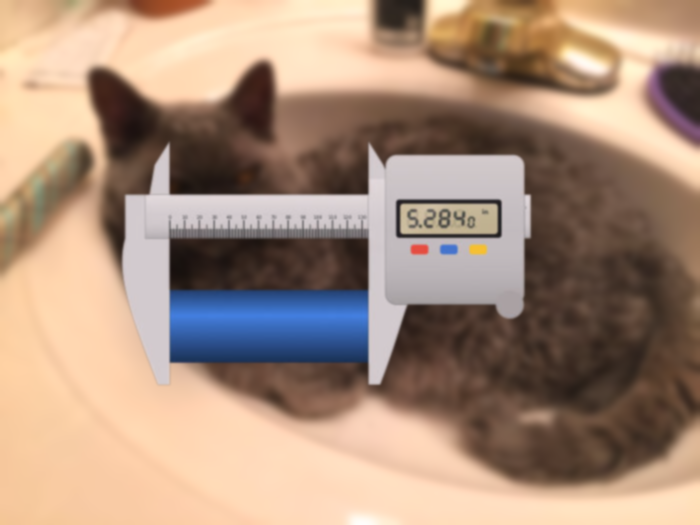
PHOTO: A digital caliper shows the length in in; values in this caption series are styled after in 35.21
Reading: in 5.2840
